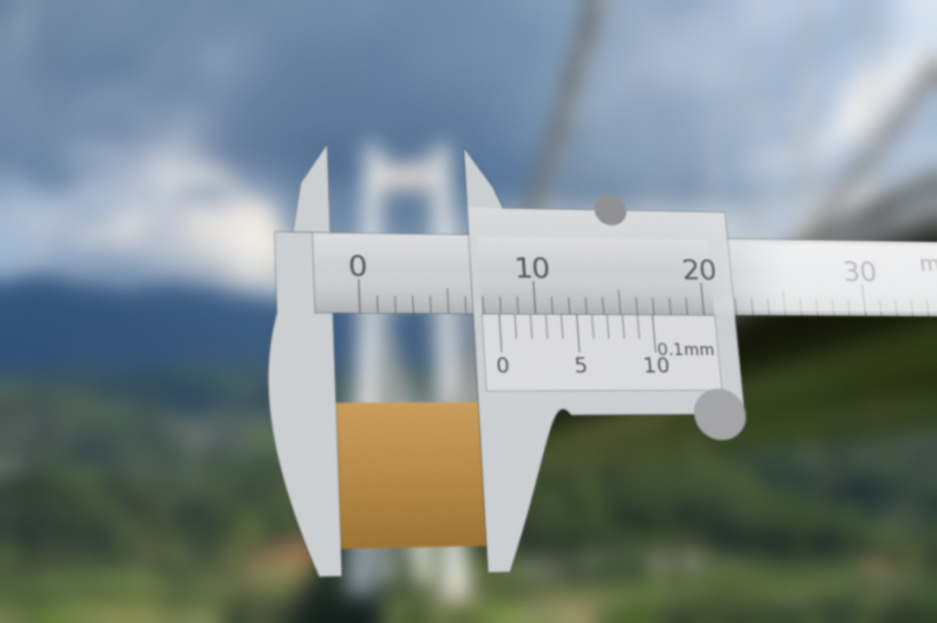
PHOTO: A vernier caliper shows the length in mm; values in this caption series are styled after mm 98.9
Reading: mm 7.9
